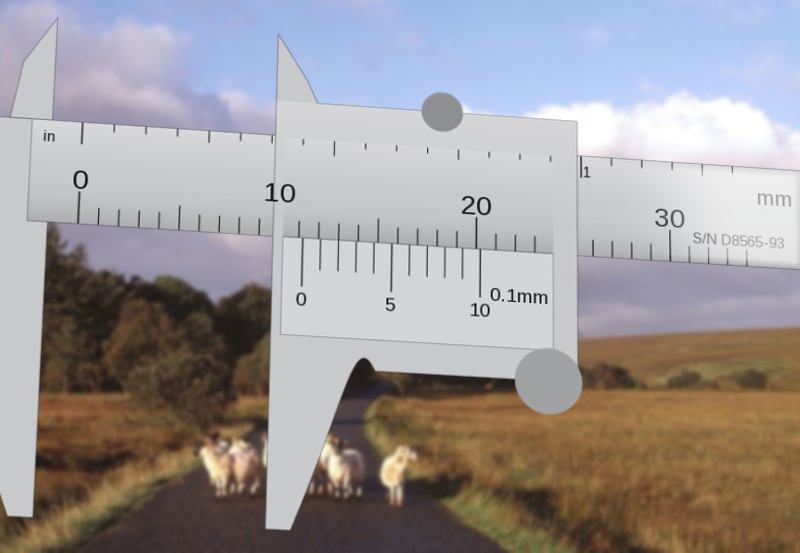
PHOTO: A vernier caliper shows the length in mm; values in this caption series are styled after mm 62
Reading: mm 11.2
